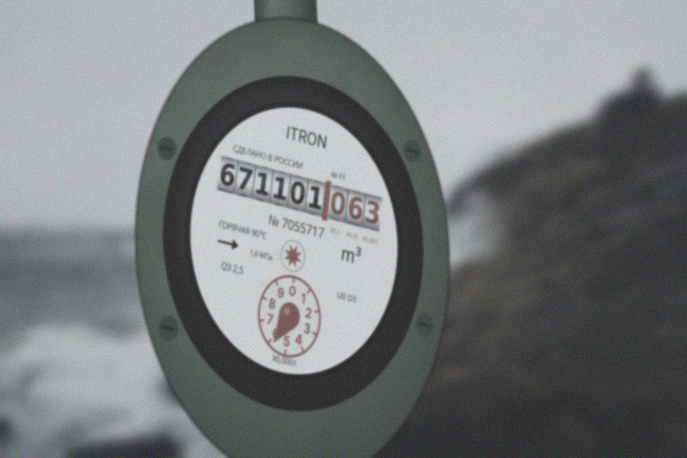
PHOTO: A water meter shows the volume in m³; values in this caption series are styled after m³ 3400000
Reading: m³ 671101.0635
